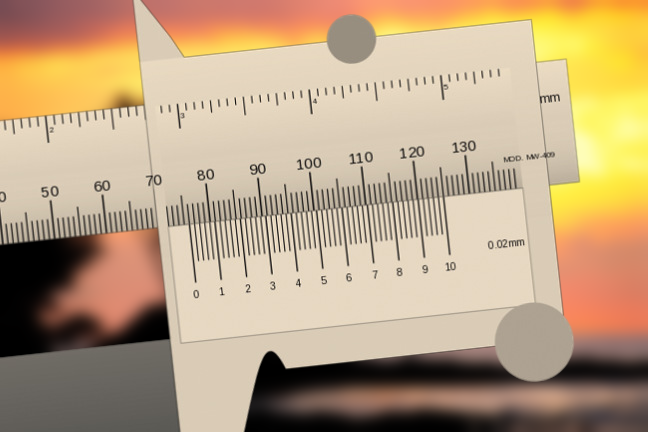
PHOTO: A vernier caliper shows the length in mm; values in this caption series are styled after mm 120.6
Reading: mm 76.0
